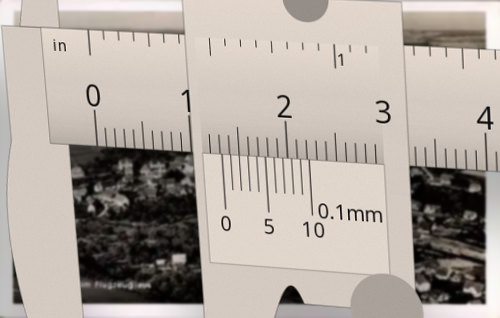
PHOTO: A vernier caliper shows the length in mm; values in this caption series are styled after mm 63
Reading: mm 13.2
